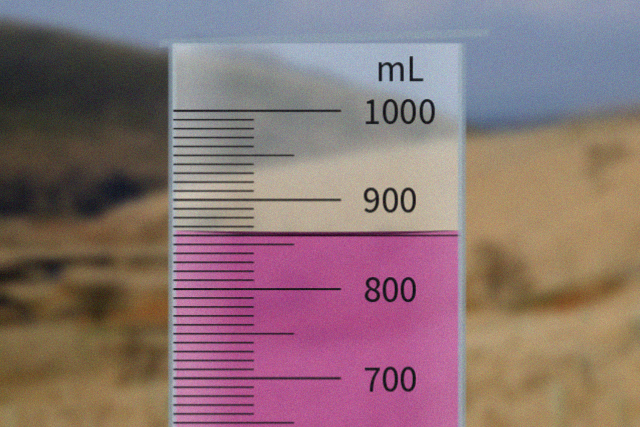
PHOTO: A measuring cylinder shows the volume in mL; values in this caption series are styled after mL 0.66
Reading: mL 860
